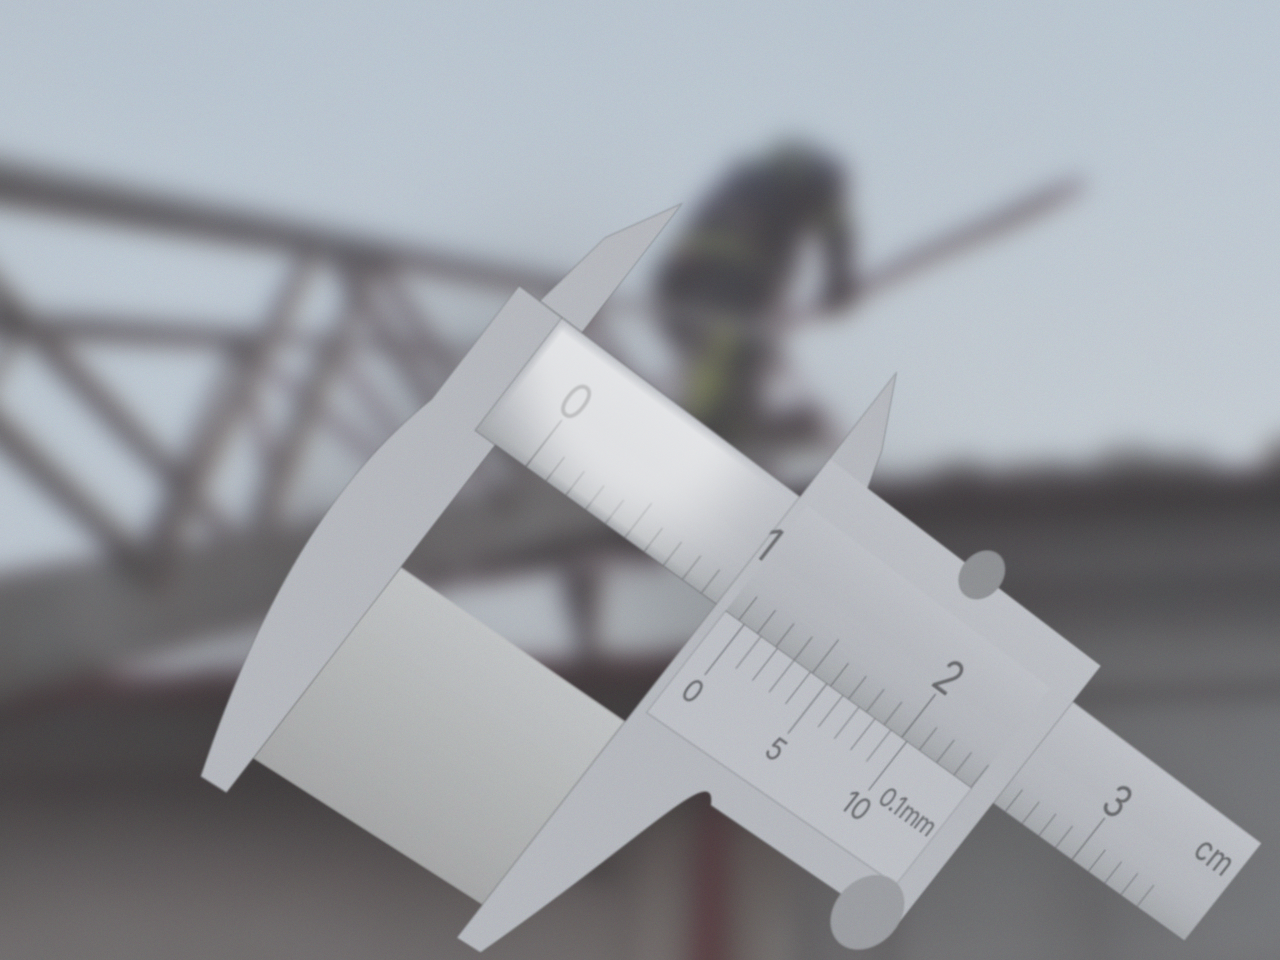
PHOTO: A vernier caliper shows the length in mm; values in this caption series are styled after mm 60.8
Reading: mm 11.3
